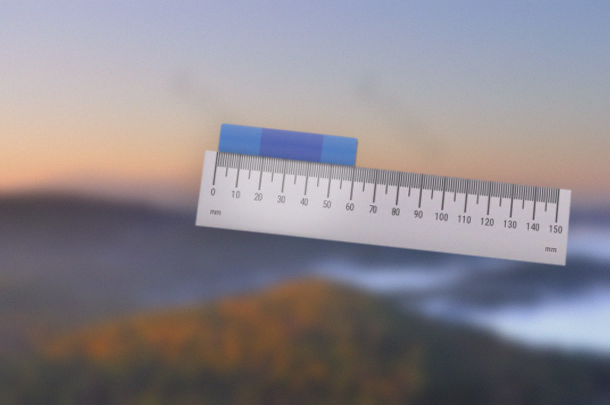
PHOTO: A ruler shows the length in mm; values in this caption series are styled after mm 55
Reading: mm 60
